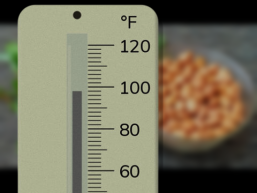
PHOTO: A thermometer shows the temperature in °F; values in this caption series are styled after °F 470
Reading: °F 98
